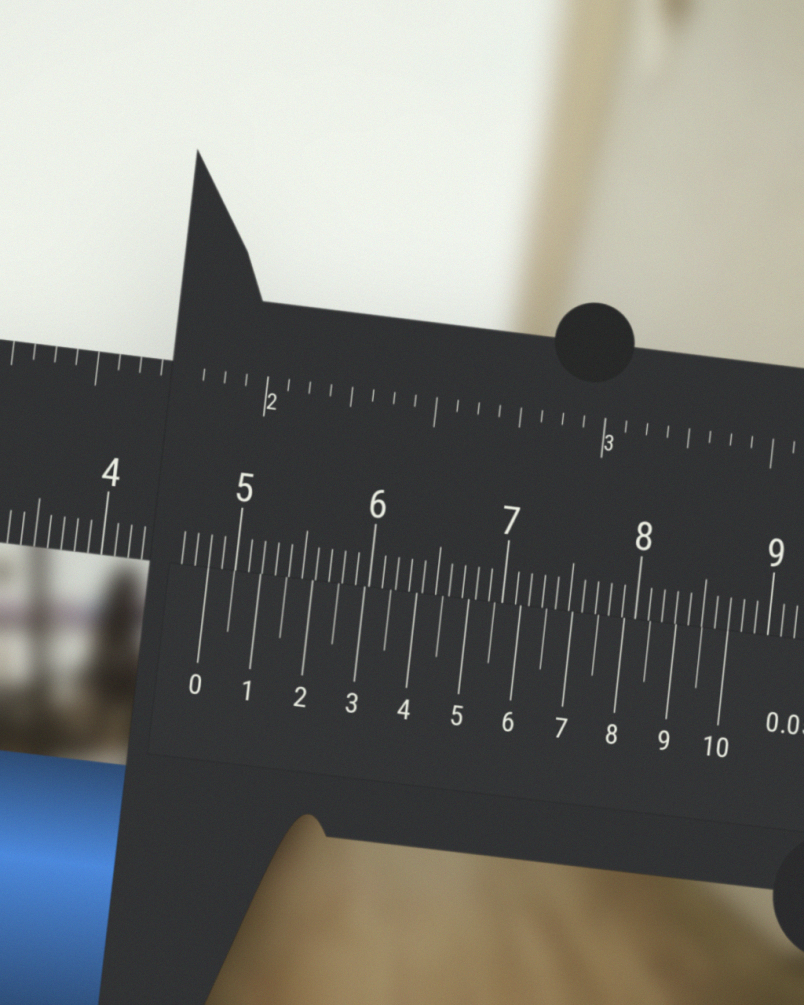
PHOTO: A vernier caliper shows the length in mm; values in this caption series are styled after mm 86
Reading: mm 48.0
